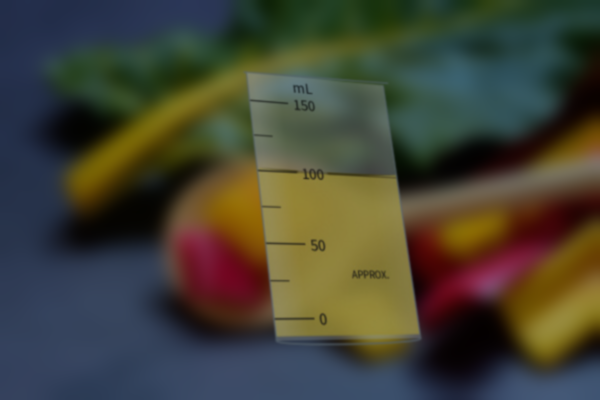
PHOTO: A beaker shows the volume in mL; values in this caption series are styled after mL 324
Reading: mL 100
